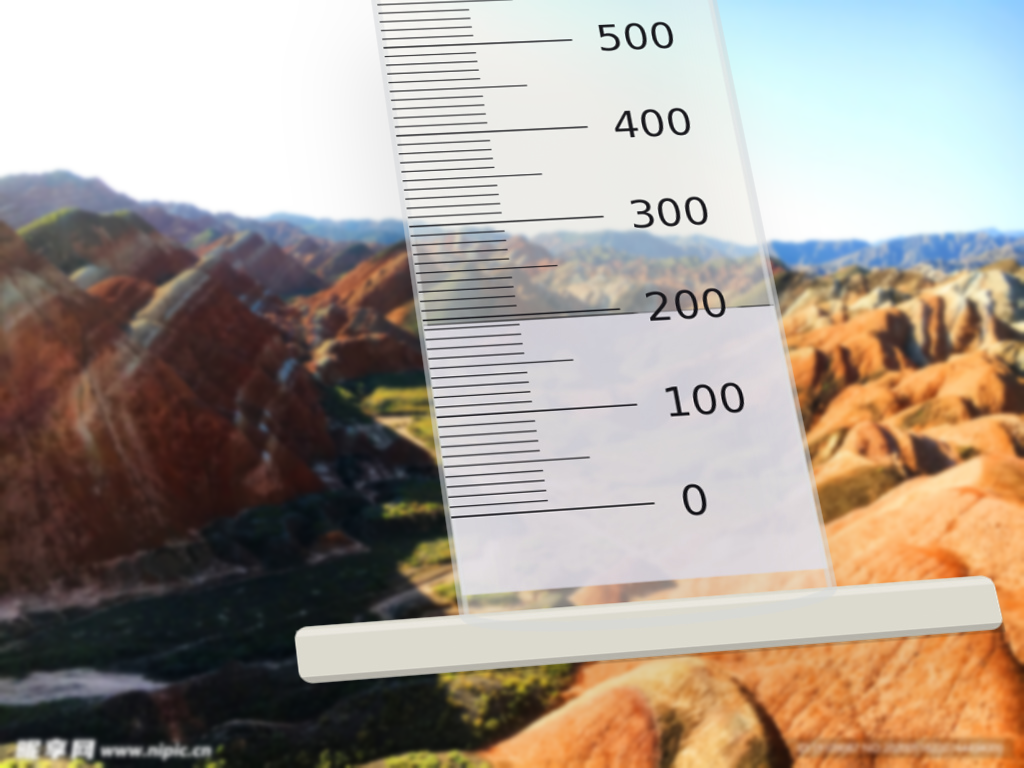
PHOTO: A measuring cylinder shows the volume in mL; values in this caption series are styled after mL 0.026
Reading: mL 195
